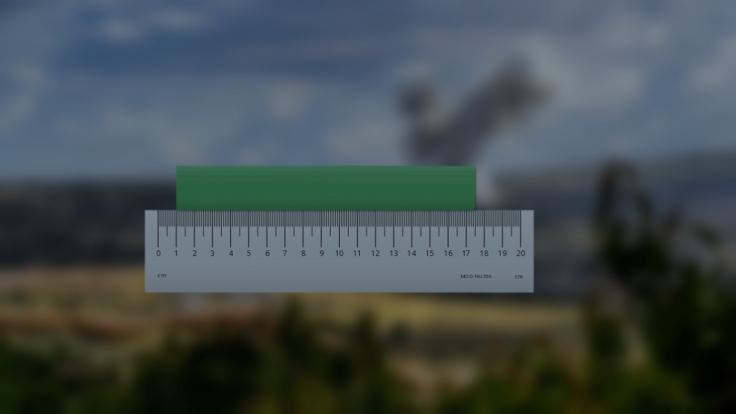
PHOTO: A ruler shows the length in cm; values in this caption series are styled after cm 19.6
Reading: cm 16.5
